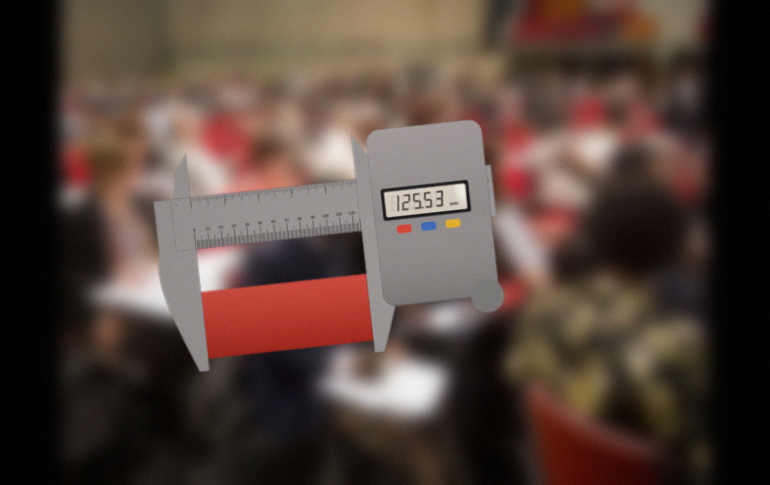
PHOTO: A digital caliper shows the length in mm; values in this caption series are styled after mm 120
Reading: mm 125.53
